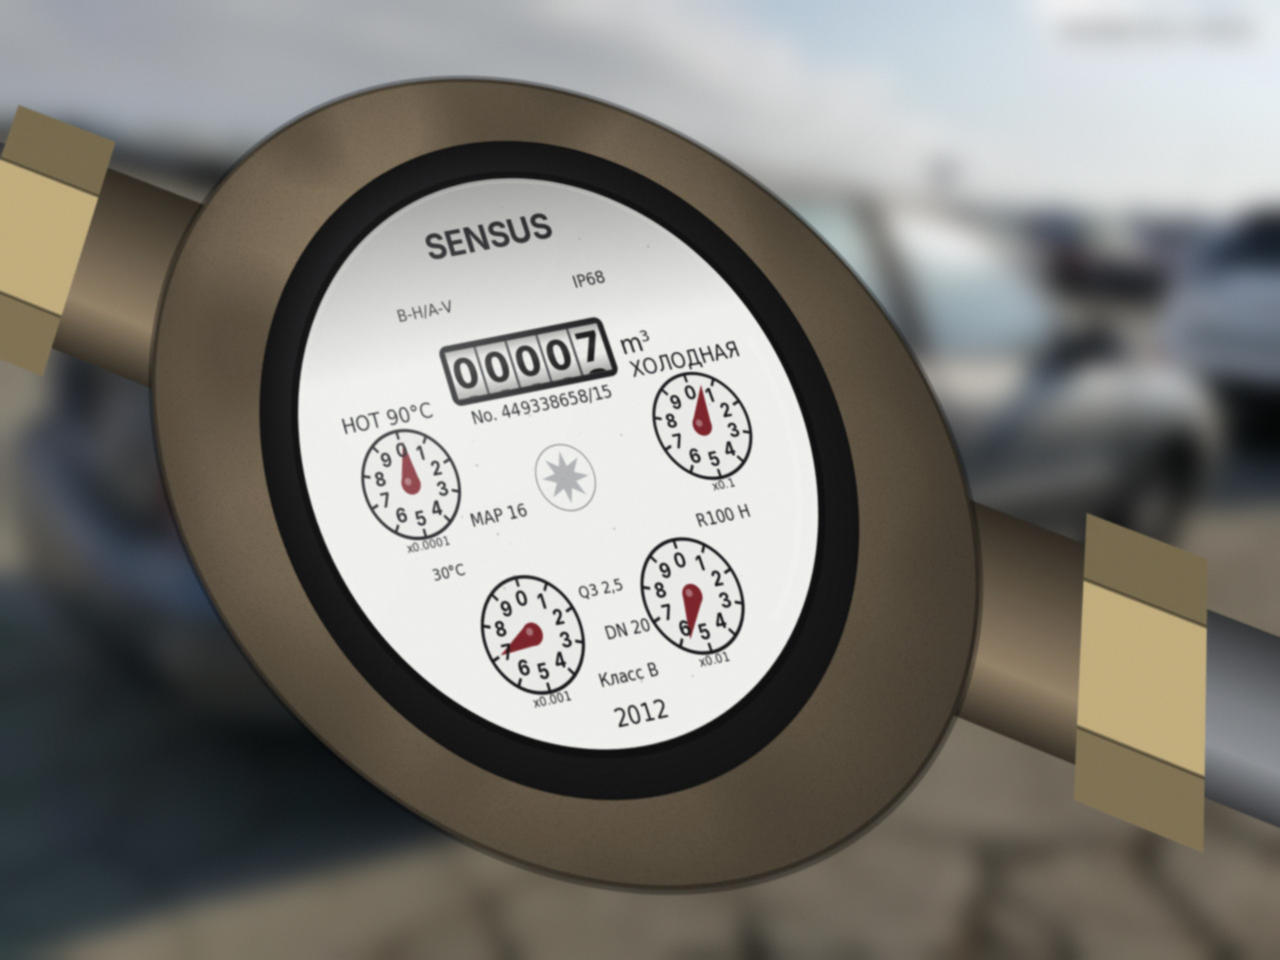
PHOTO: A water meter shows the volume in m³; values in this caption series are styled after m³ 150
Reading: m³ 7.0570
